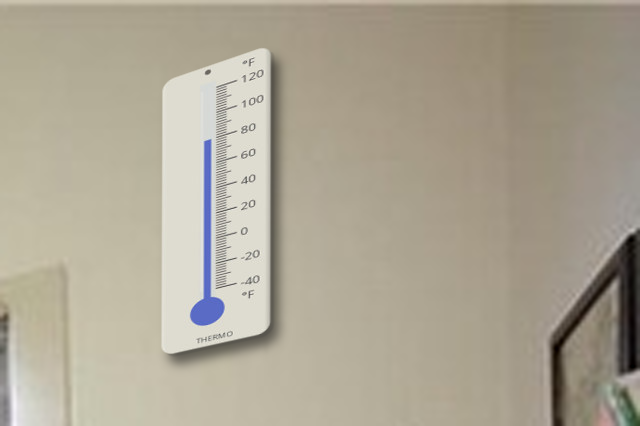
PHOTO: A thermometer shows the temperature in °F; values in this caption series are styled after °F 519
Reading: °F 80
